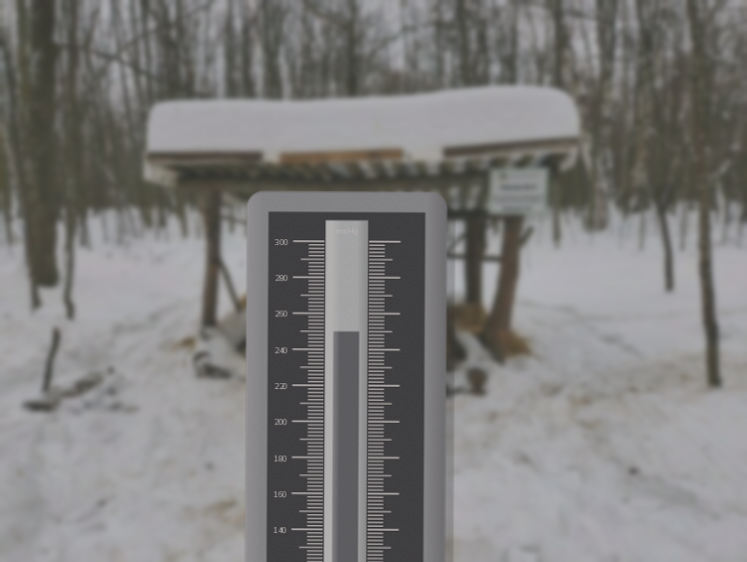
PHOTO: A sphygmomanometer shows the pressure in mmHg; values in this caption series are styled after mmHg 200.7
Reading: mmHg 250
